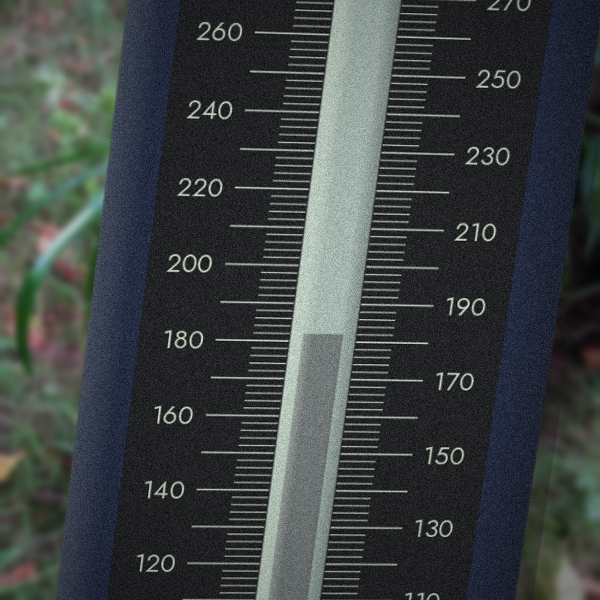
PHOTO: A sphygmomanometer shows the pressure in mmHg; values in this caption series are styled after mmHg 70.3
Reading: mmHg 182
